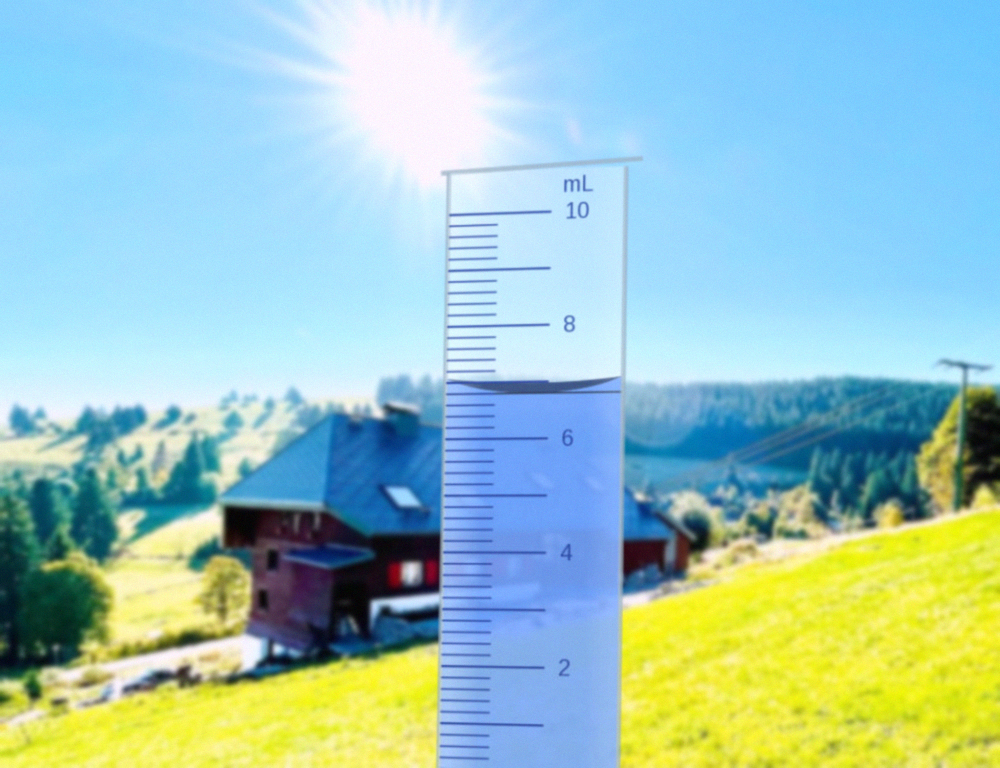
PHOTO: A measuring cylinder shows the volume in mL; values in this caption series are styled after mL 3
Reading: mL 6.8
